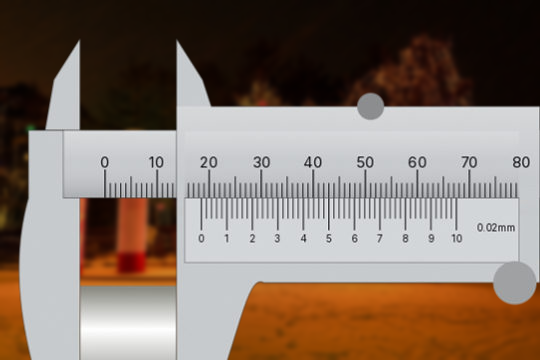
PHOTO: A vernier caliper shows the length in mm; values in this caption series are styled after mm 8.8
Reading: mm 18.5
